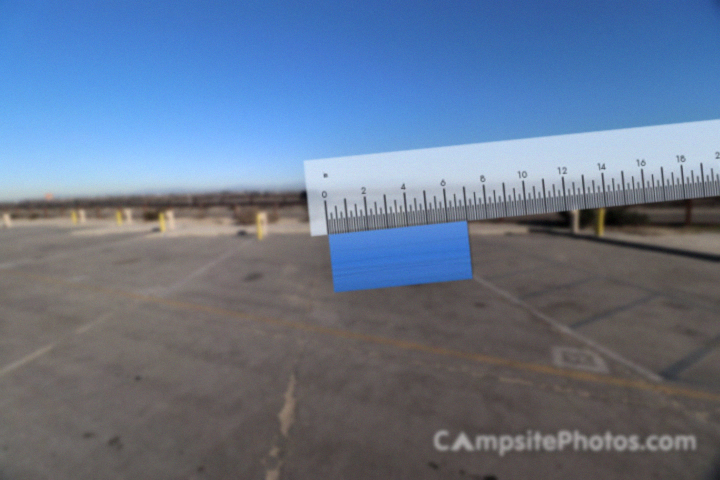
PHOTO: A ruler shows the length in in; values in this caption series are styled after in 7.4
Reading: in 7
